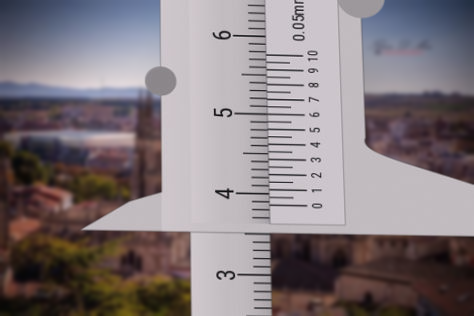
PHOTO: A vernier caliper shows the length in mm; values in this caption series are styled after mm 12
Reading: mm 38.6
